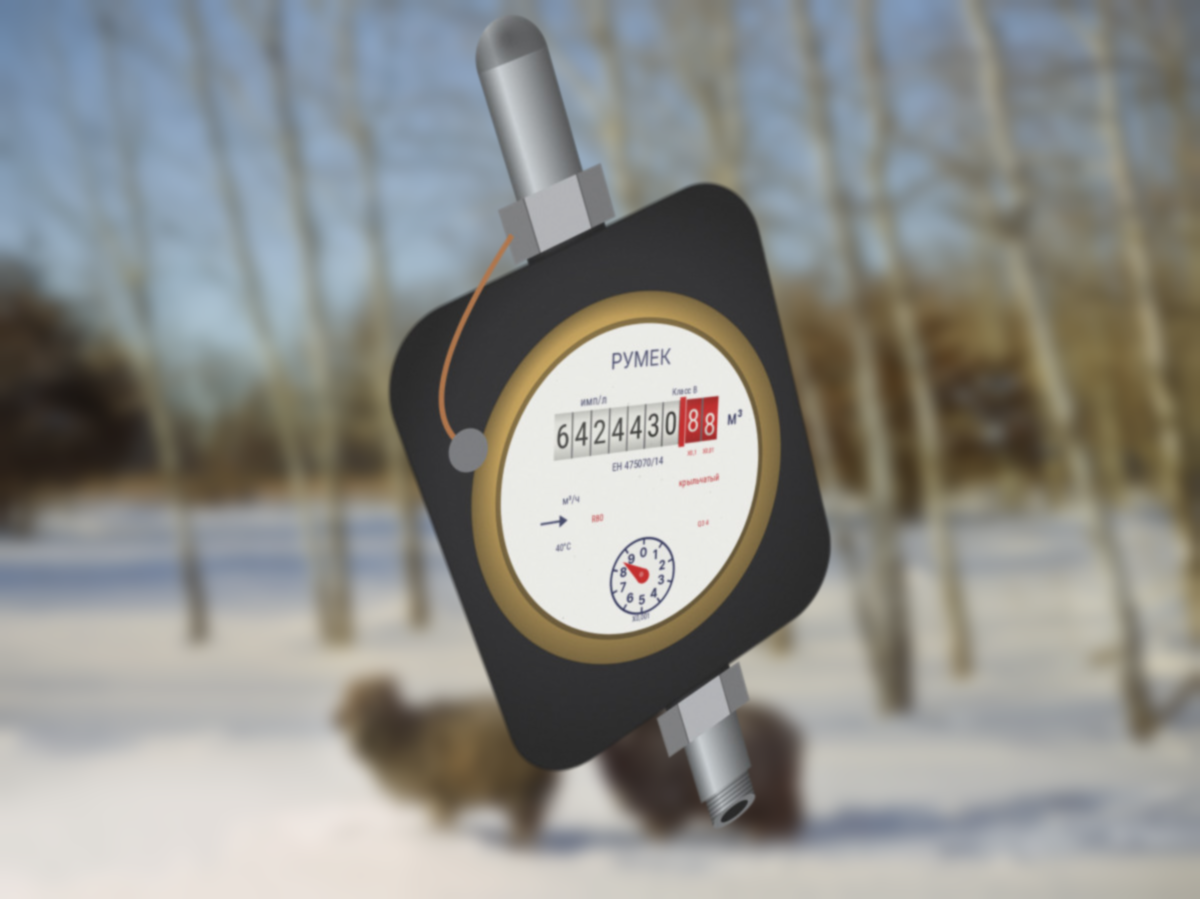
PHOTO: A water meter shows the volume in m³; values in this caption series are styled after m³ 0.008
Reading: m³ 6424430.878
